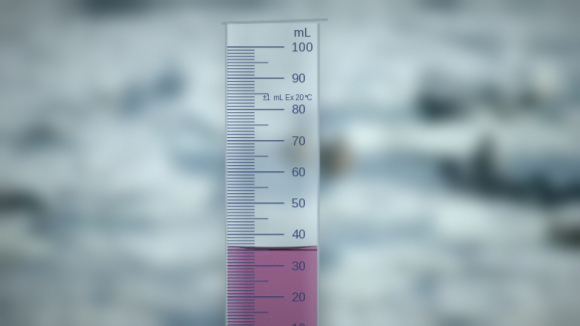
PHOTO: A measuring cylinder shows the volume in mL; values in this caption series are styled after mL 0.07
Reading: mL 35
